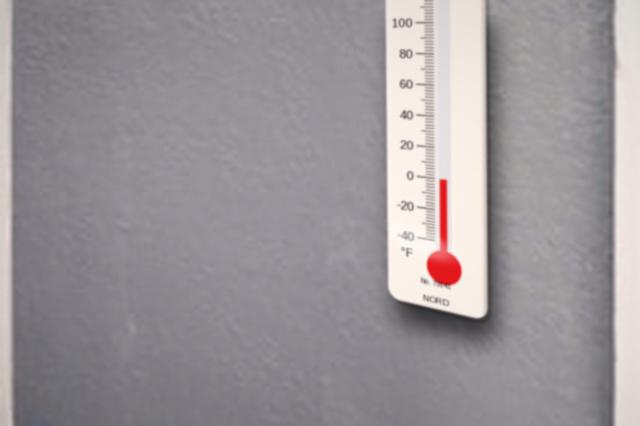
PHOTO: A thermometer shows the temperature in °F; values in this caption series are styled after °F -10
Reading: °F 0
